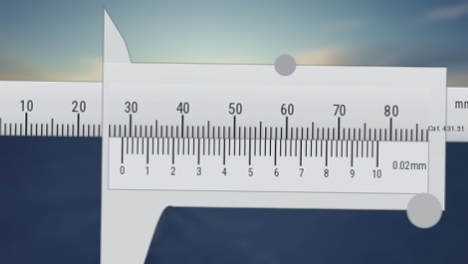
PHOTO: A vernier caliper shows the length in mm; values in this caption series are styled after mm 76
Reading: mm 28.5
